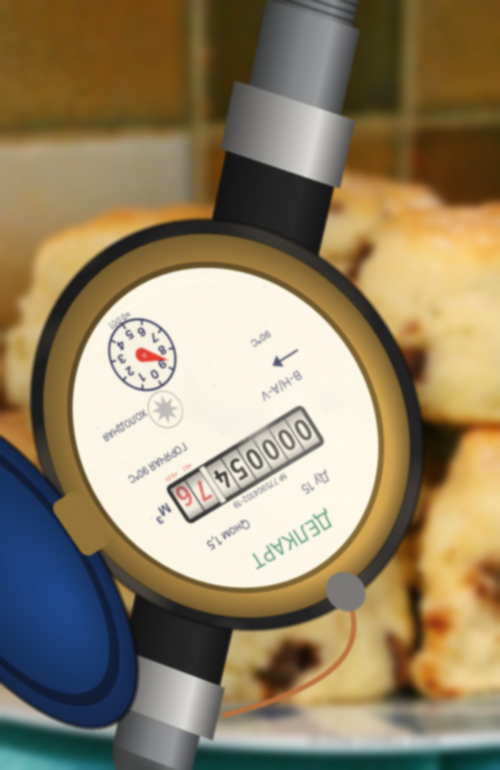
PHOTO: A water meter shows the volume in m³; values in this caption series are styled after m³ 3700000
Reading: m³ 54.758
